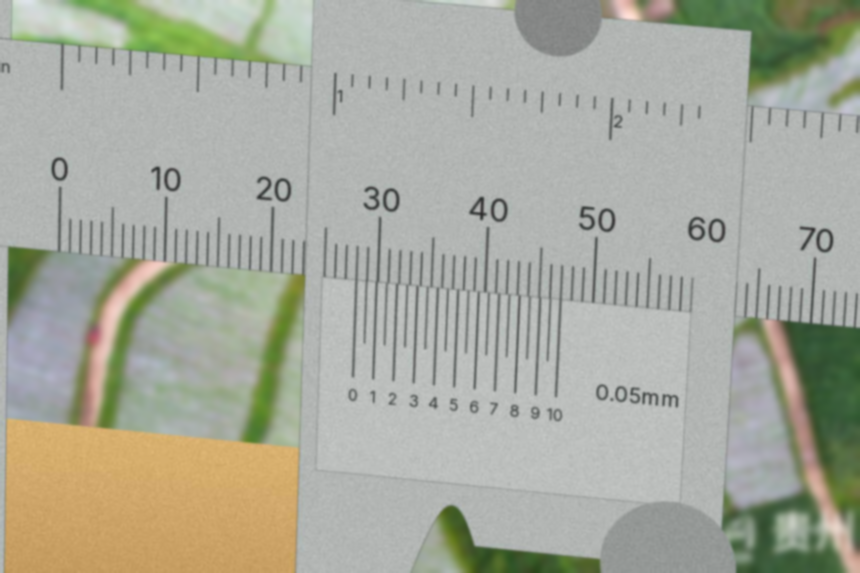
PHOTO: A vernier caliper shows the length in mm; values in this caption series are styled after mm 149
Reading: mm 28.0
